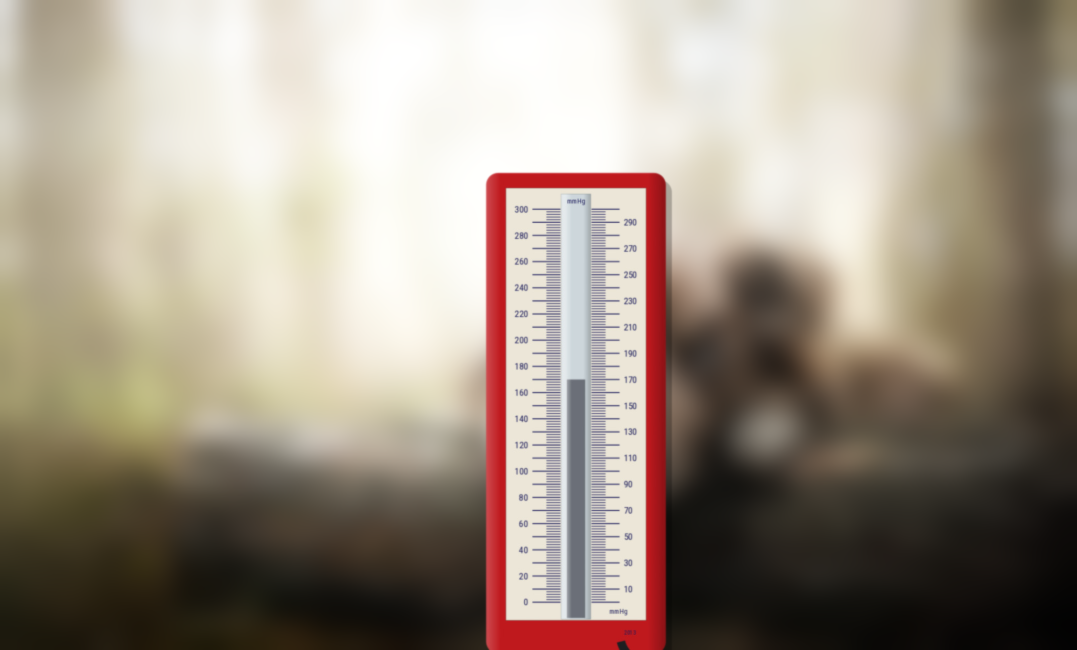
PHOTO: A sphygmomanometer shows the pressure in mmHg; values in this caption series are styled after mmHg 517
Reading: mmHg 170
